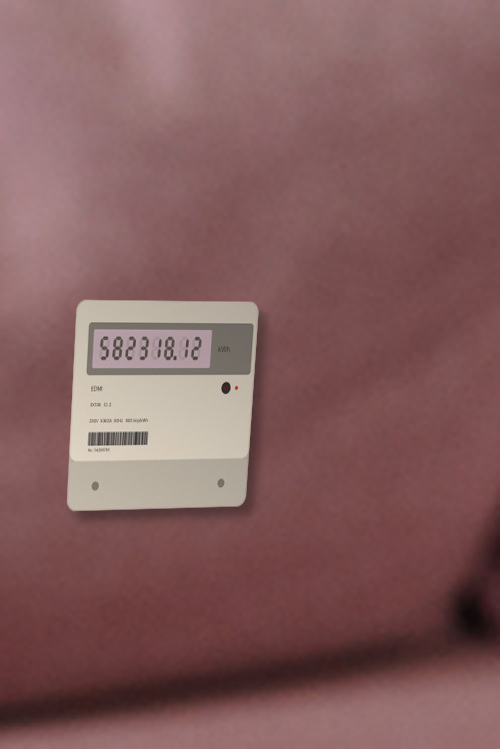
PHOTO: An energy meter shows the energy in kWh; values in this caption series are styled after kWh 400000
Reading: kWh 582318.12
